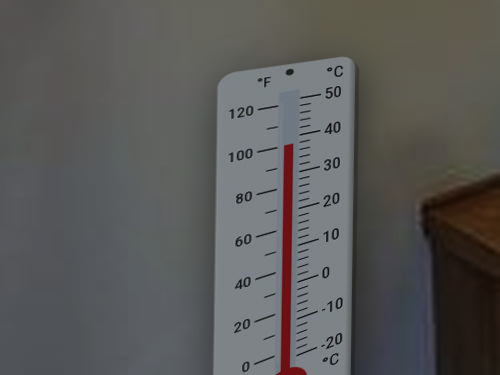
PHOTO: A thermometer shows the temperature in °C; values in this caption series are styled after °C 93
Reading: °C 38
